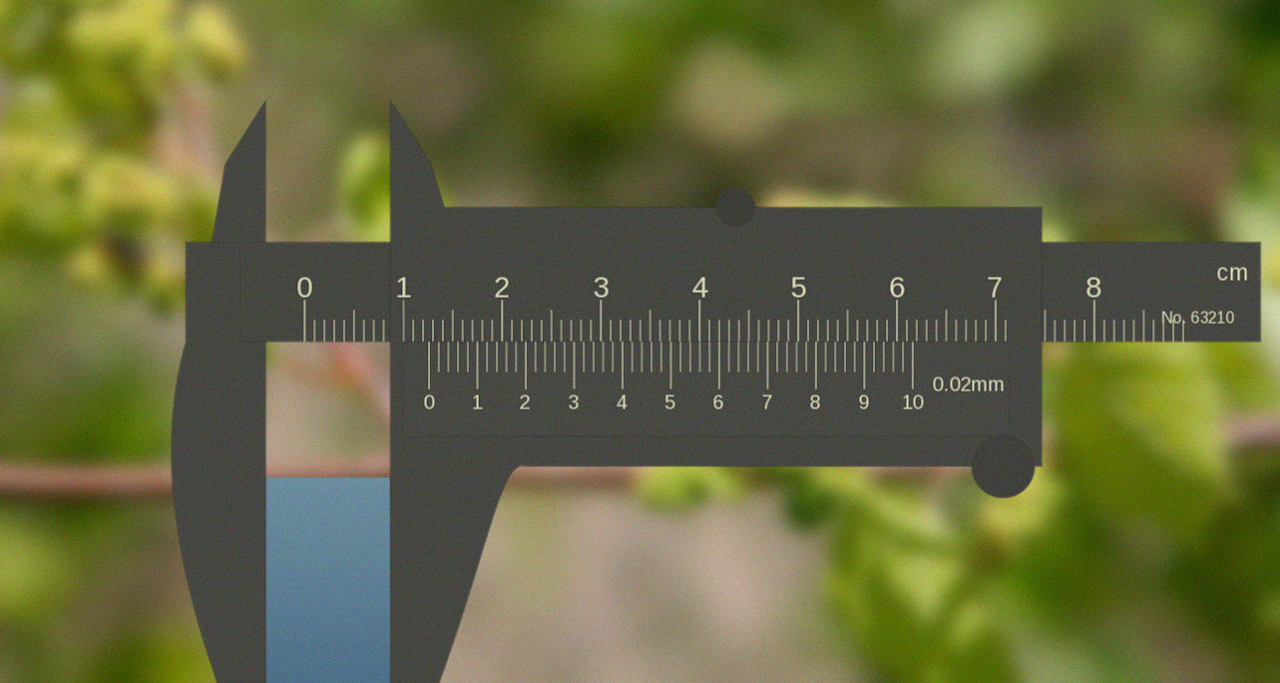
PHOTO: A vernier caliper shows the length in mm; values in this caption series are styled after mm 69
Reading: mm 12.6
